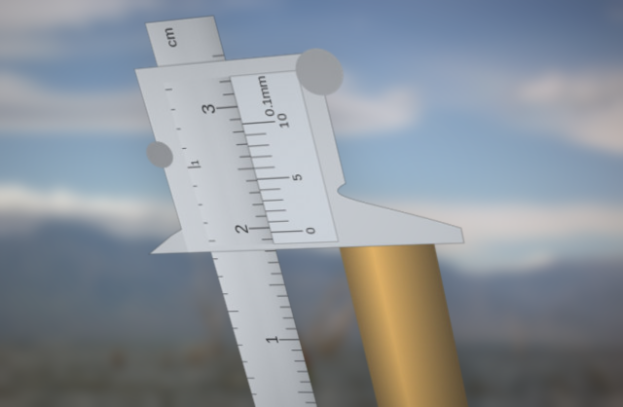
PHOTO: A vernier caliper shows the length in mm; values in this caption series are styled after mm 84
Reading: mm 19.6
